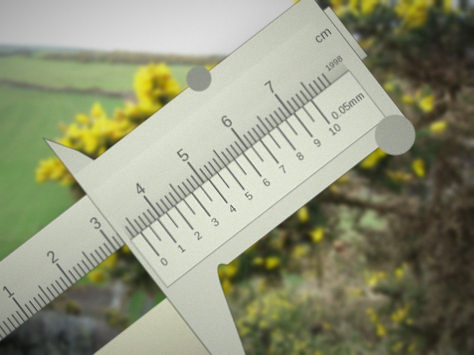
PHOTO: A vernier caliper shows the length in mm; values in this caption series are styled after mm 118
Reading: mm 35.5
